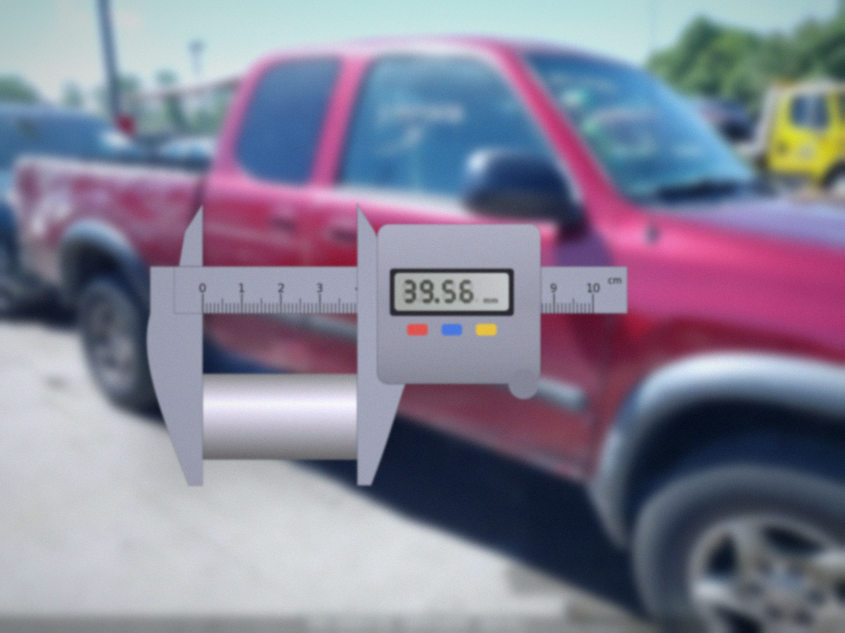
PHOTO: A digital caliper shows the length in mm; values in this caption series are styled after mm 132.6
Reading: mm 39.56
